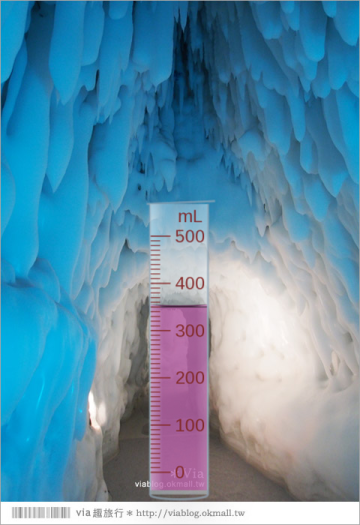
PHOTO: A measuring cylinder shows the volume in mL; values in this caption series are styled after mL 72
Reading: mL 350
